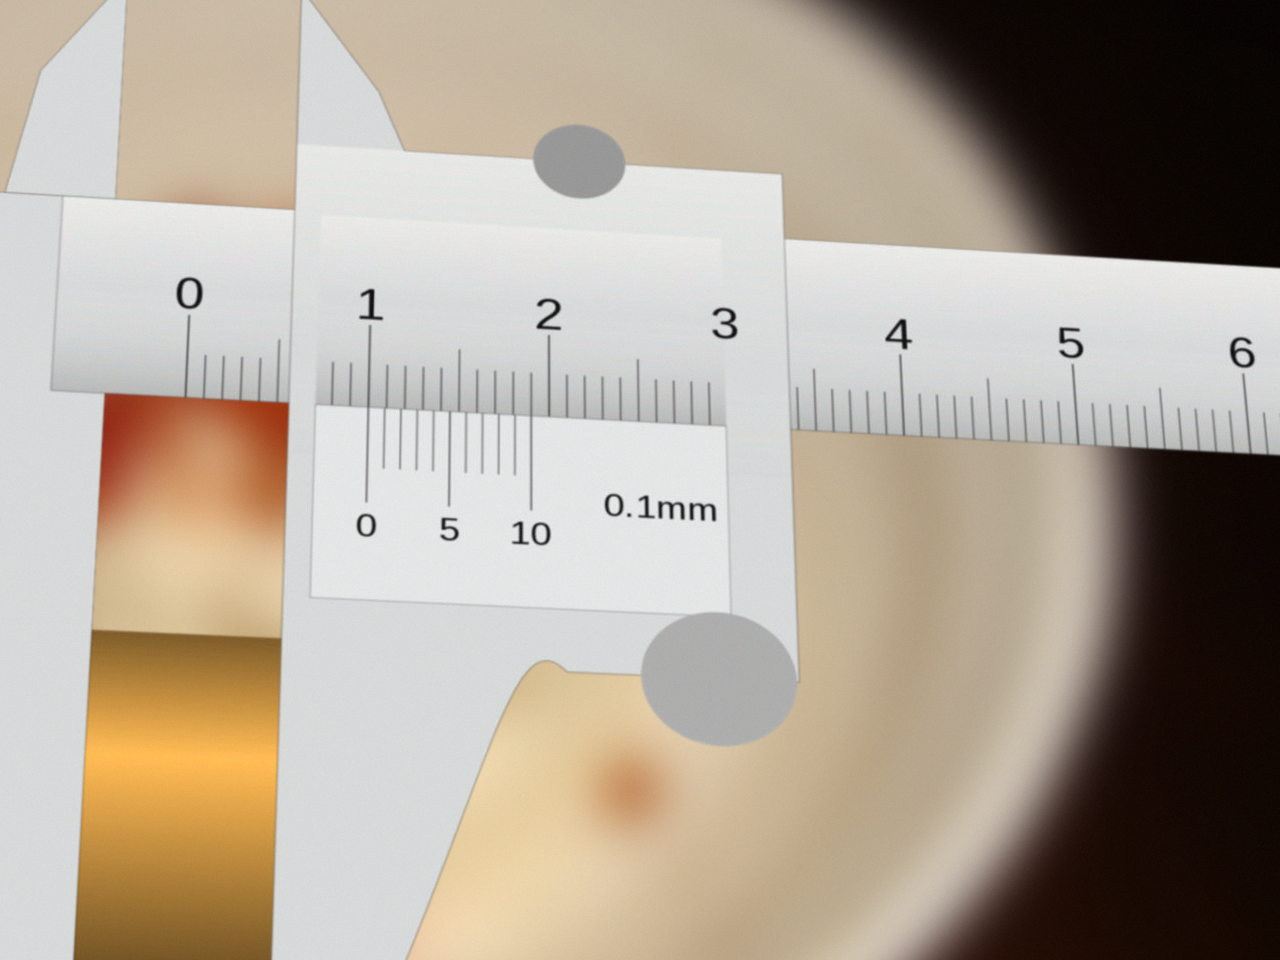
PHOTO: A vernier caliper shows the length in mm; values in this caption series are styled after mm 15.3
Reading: mm 10.0
